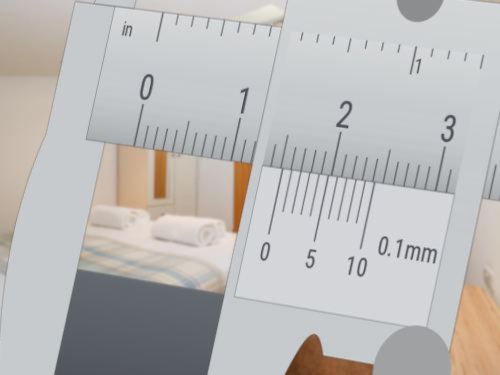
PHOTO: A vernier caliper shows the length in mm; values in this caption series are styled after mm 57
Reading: mm 15.2
